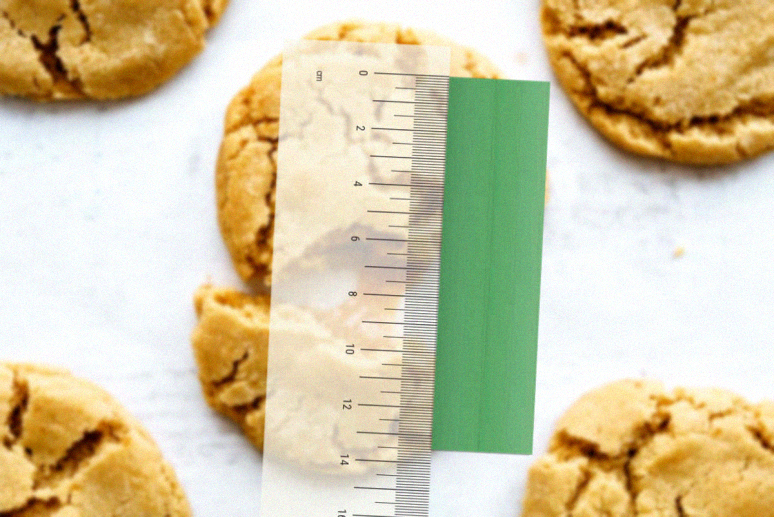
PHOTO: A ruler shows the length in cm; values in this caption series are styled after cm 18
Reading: cm 13.5
